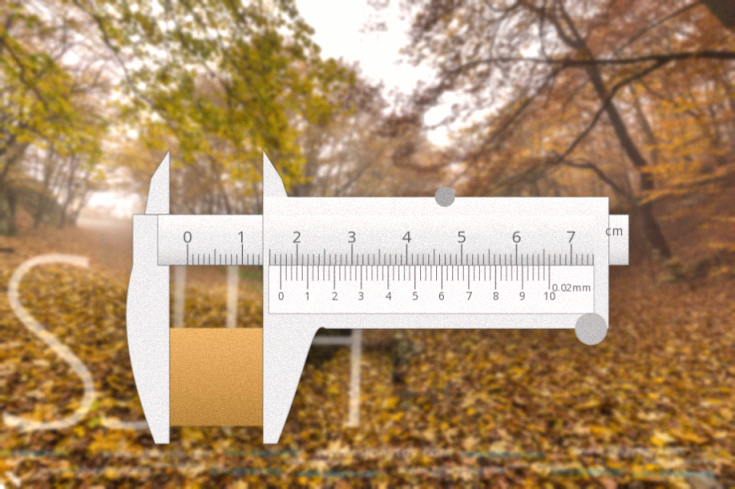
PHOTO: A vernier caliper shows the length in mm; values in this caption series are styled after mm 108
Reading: mm 17.0
